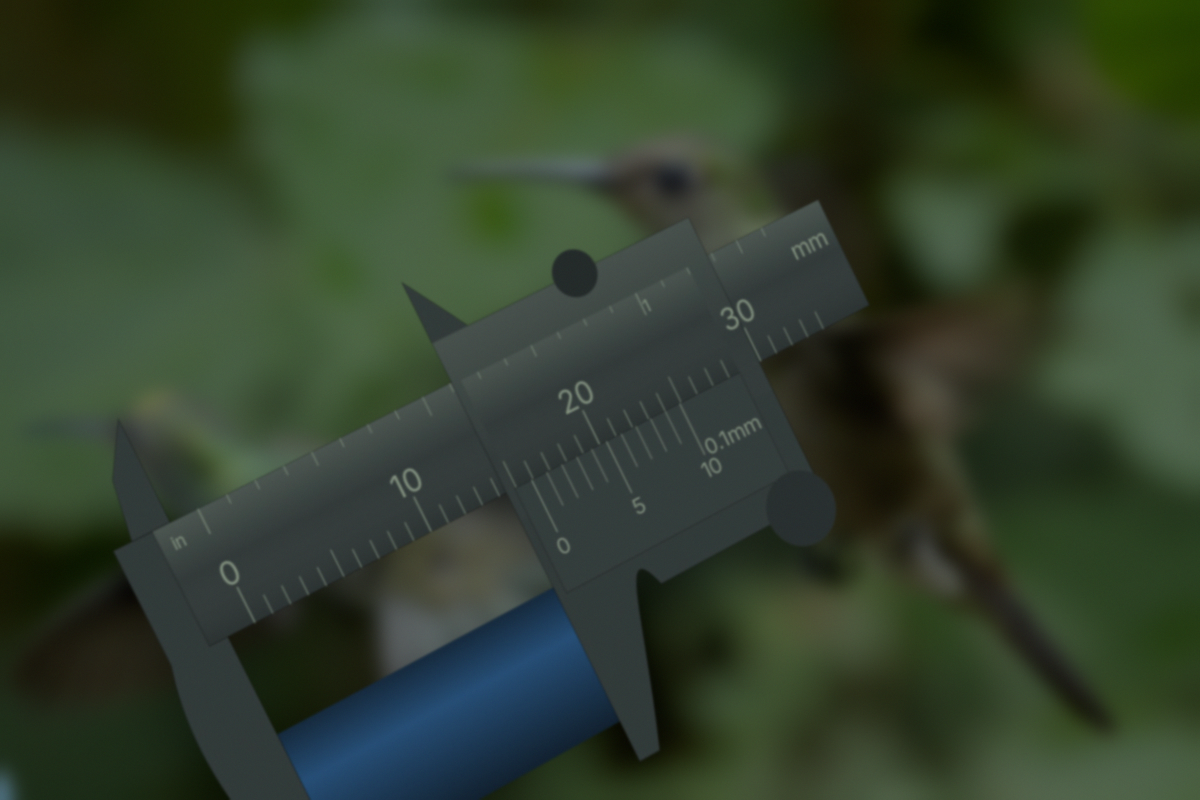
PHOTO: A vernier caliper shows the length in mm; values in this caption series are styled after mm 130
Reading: mm 15.9
